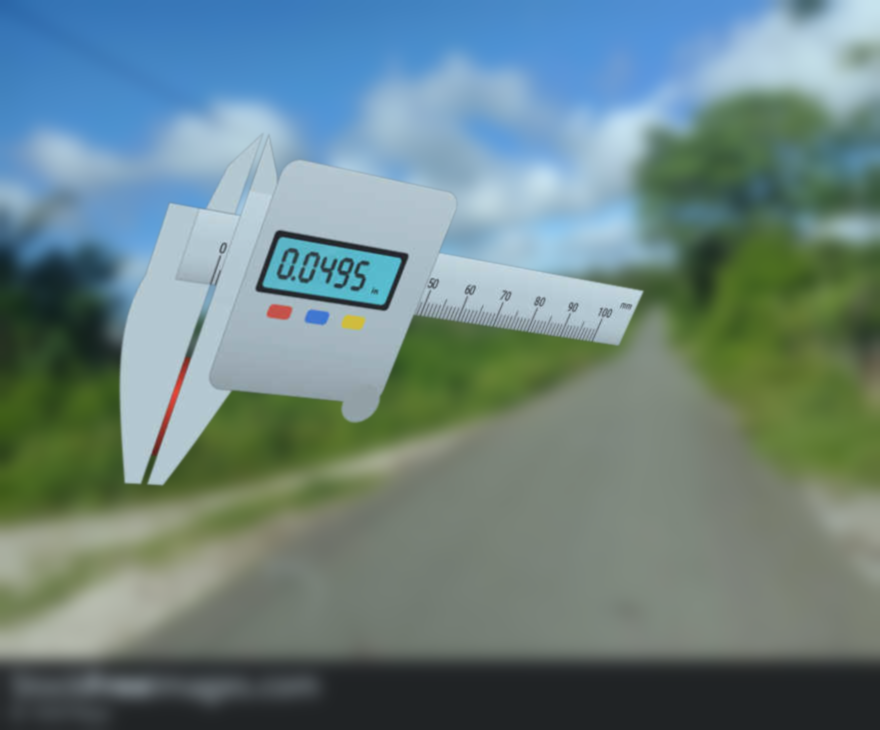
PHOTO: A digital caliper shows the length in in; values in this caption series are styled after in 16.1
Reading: in 0.0495
